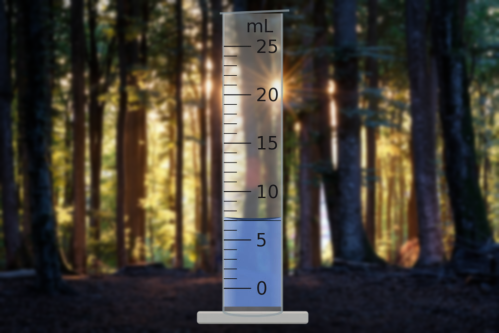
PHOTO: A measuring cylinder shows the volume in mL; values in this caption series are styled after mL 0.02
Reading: mL 7
